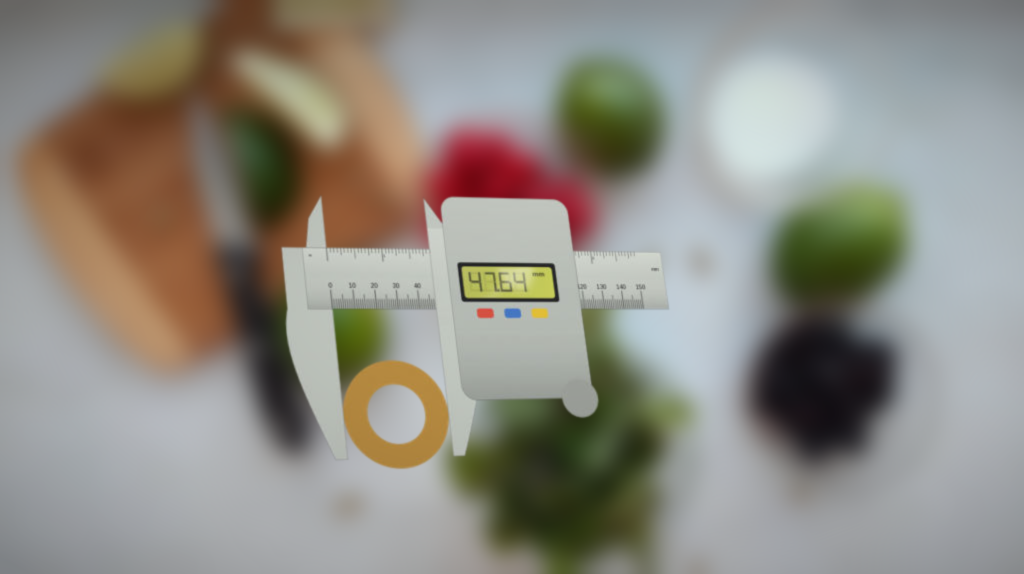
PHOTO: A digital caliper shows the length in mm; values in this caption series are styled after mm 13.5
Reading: mm 47.64
